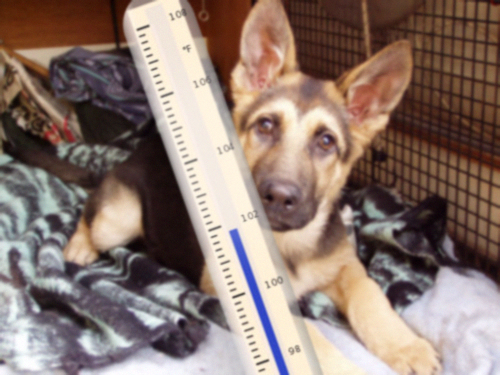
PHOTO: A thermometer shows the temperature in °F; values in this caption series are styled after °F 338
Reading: °F 101.8
